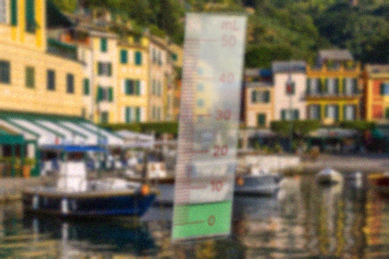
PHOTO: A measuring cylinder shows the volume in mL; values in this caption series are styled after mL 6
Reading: mL 5
